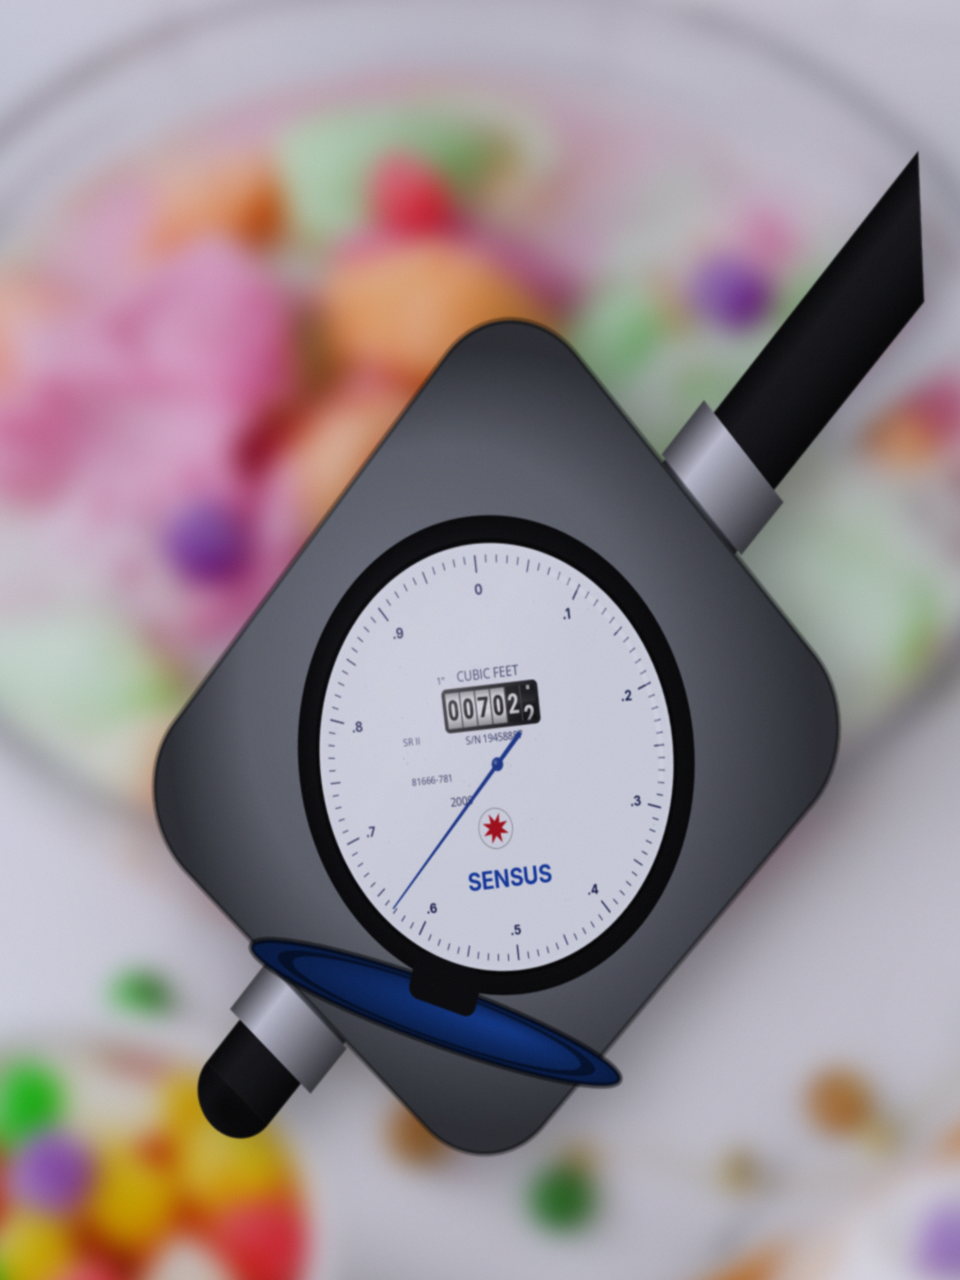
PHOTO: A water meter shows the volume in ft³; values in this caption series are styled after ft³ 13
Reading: ft³ 7021.63
